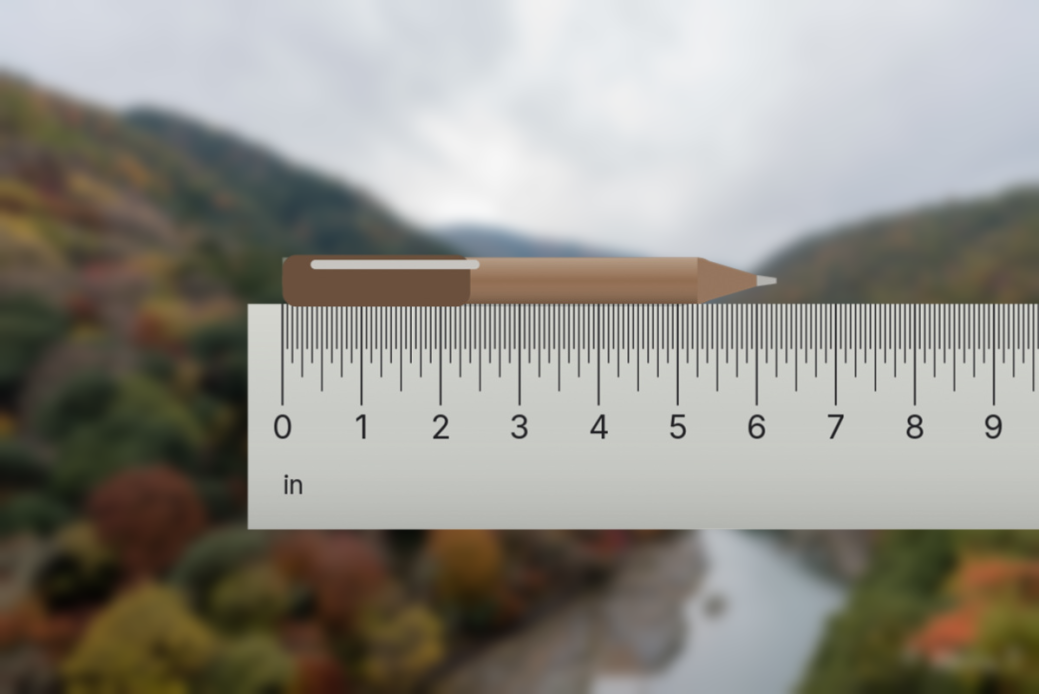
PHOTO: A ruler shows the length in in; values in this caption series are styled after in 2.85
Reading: in 6.25
